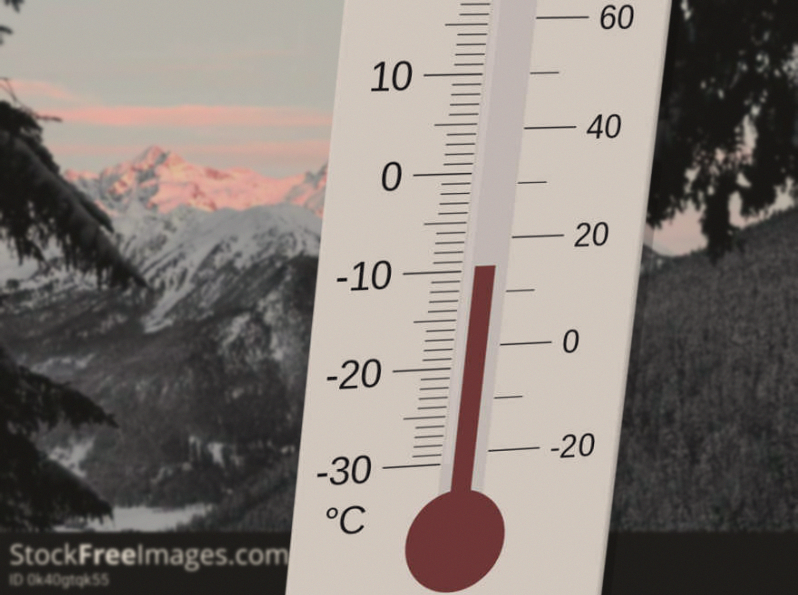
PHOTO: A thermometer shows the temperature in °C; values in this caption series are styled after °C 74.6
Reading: °C -9.5
